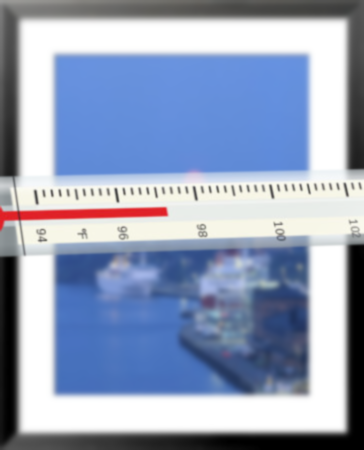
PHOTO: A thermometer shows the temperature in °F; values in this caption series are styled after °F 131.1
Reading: °F 97.2
